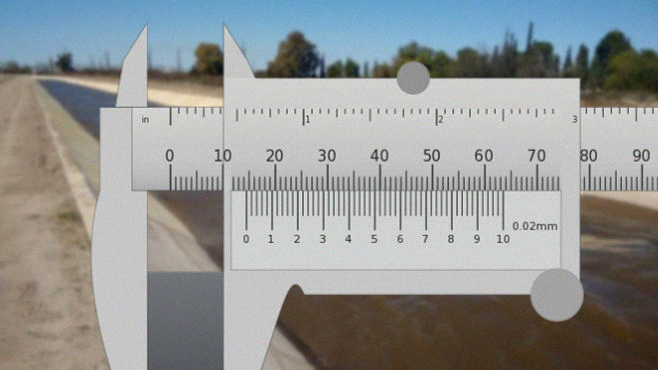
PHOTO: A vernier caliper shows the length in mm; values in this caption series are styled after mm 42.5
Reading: mm 14.5
